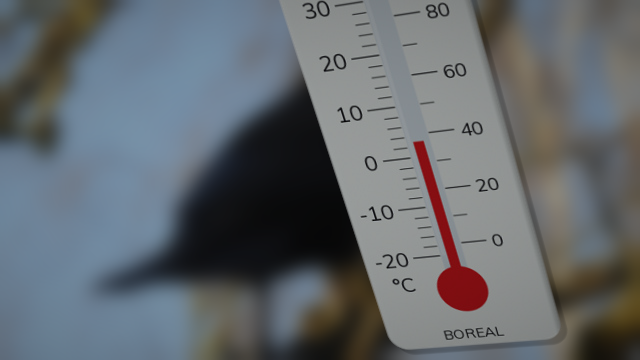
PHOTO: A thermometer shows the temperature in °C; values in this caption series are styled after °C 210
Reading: °C 3
